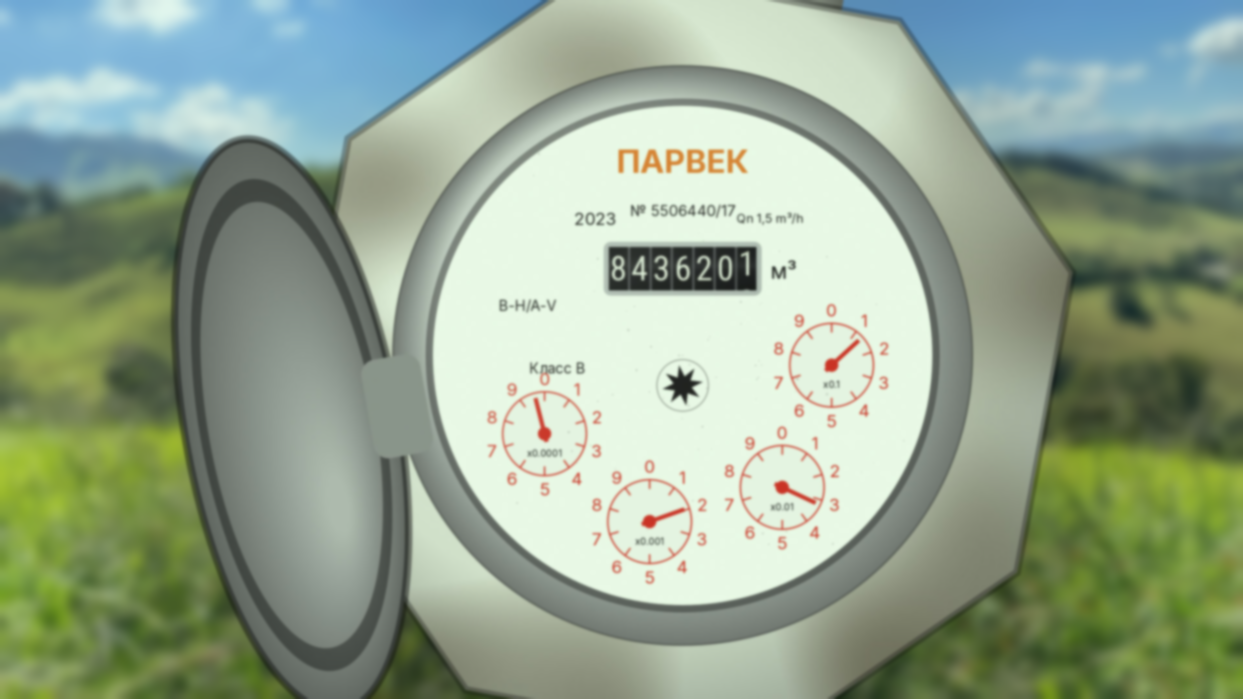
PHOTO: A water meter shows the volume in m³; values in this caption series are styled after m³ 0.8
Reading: m³ 8436201.1319
